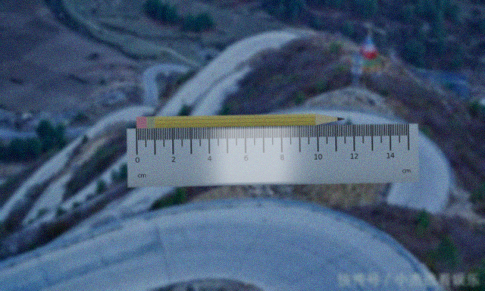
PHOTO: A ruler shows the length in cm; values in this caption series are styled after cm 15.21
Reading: cm 11.5
